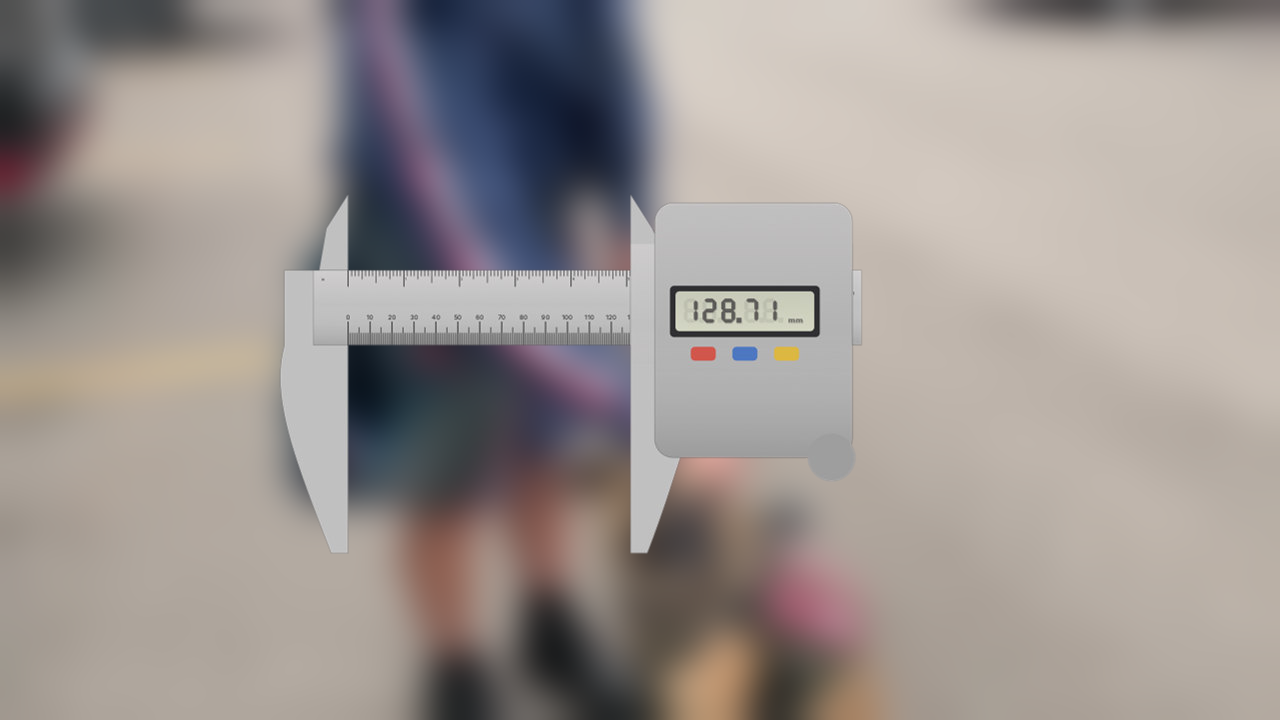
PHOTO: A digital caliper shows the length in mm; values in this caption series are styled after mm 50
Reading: mm 128.71
